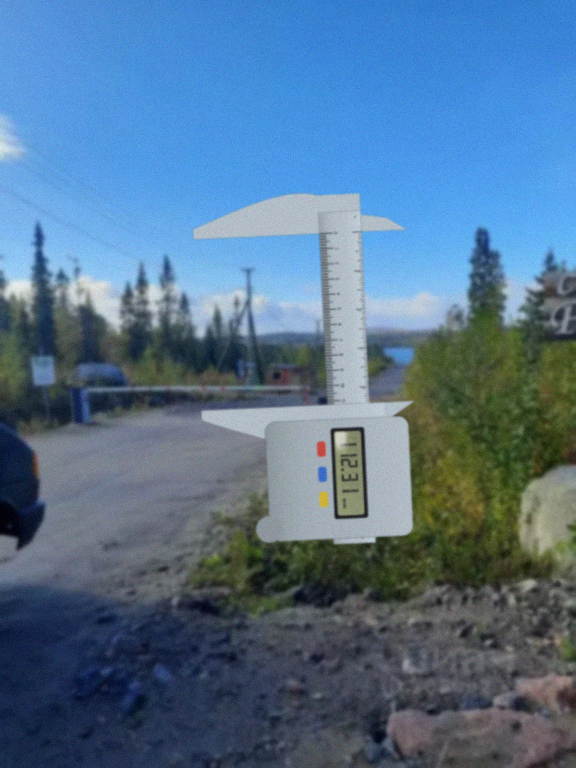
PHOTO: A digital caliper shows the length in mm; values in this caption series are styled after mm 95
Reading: mm 112.31
